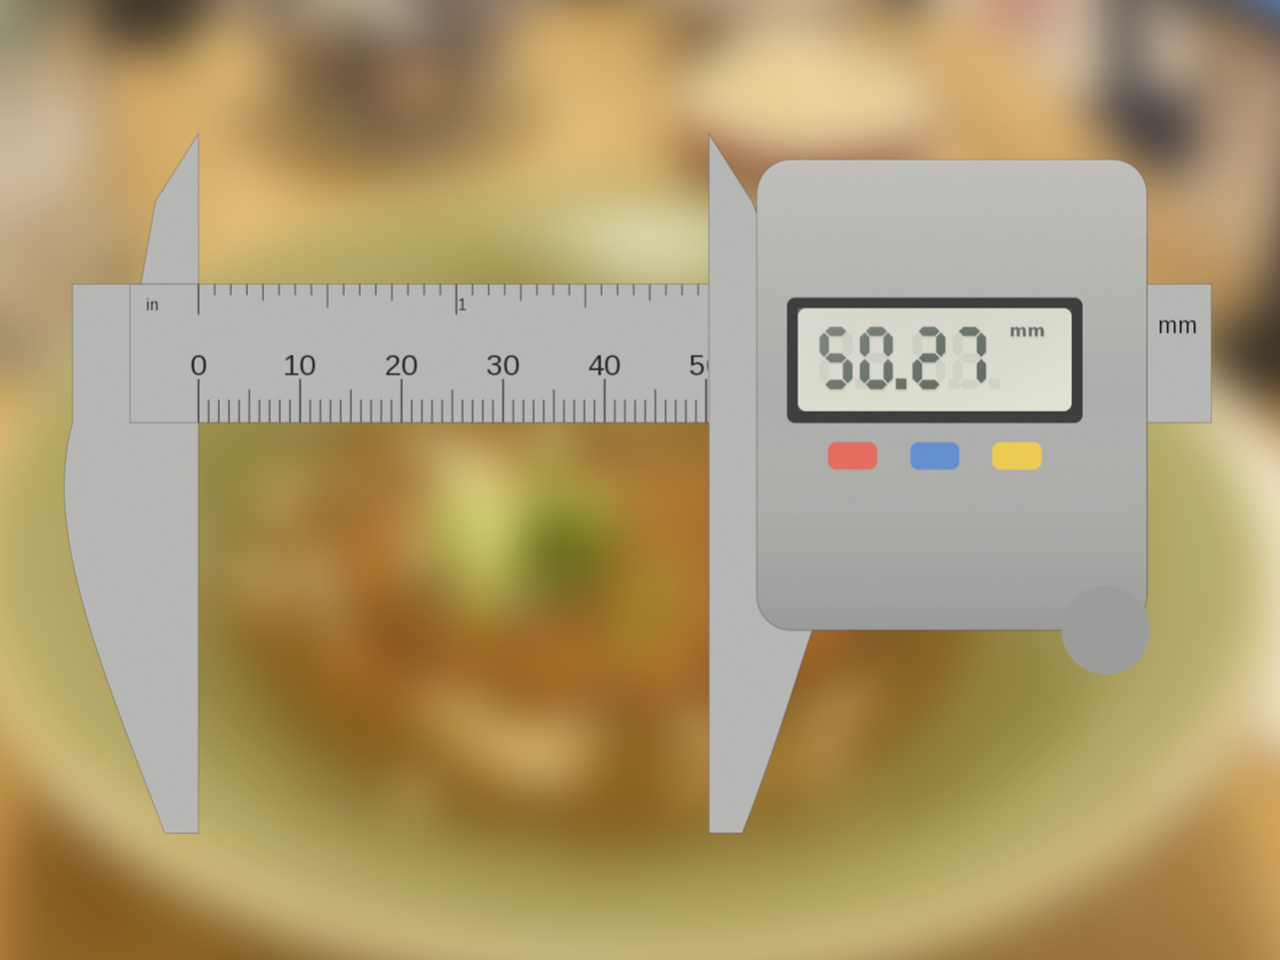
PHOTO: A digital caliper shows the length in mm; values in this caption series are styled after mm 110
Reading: mm 50.27
